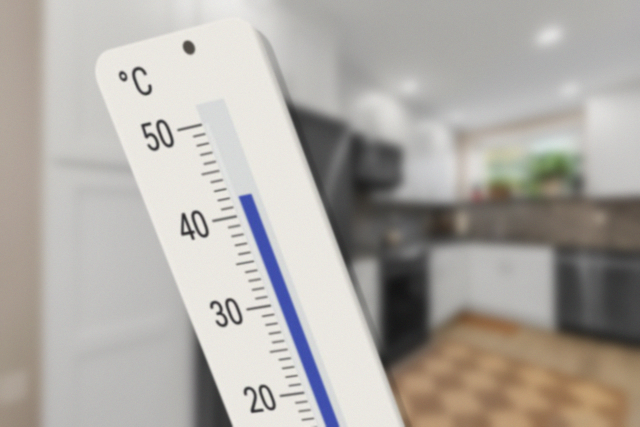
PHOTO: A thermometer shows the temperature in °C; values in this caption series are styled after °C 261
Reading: °C 42
